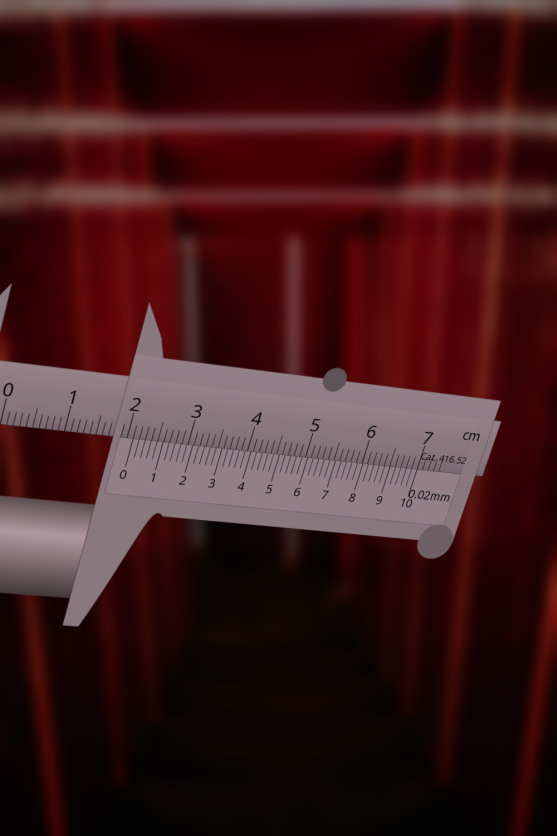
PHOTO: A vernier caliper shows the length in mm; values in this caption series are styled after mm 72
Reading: mm 21.0
